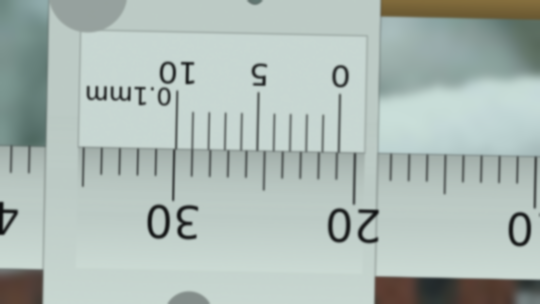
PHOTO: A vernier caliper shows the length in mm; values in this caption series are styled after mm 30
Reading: mm 20.9
